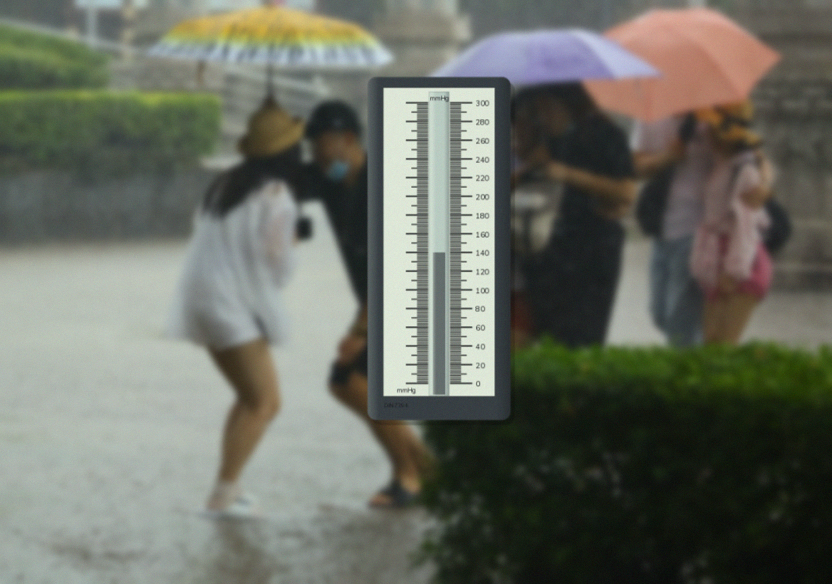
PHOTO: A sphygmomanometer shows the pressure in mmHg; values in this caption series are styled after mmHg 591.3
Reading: mmHg 140
